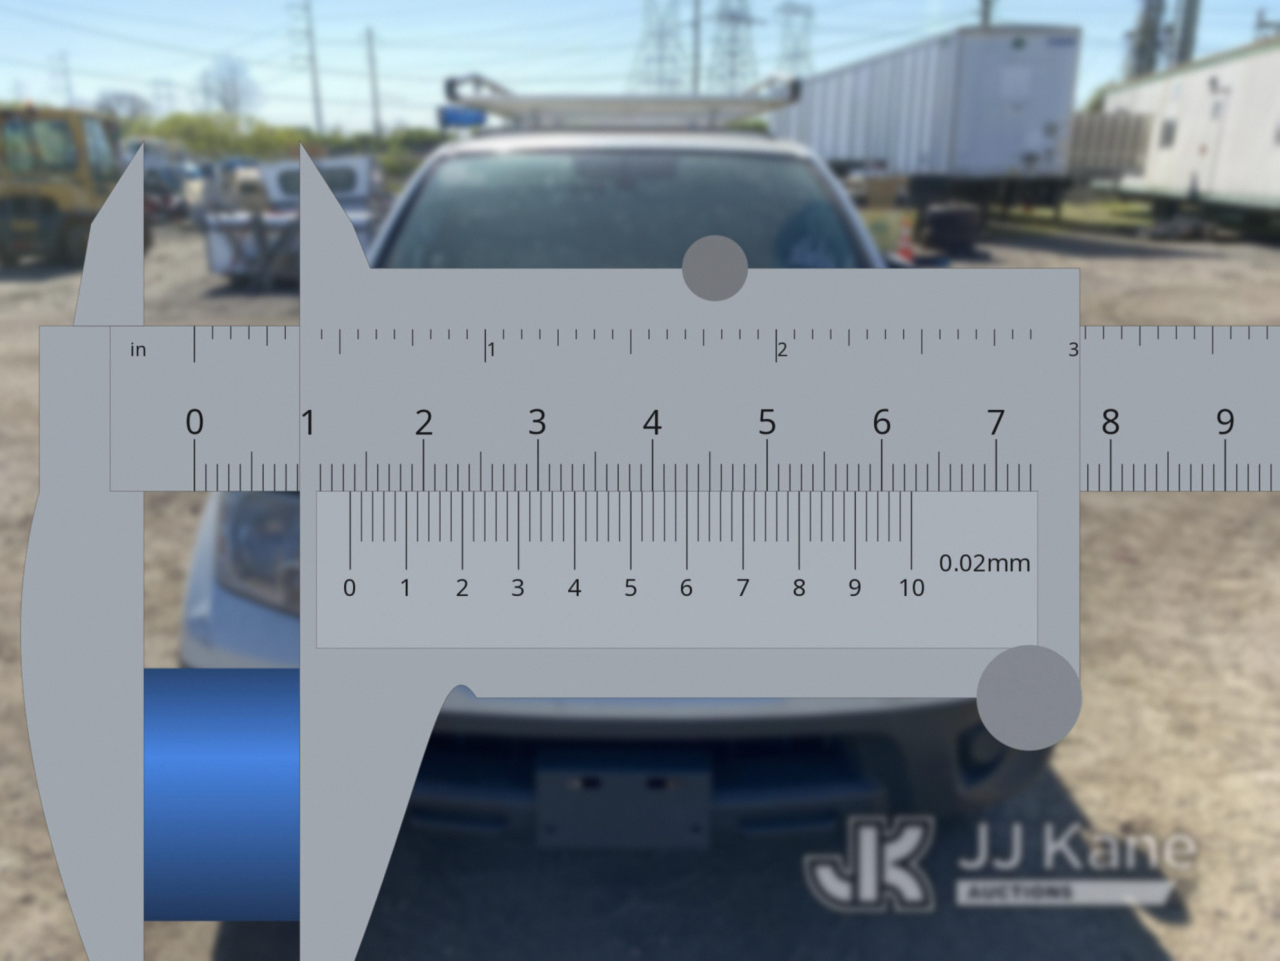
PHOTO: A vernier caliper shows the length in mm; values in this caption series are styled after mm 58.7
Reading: mm 13.6
